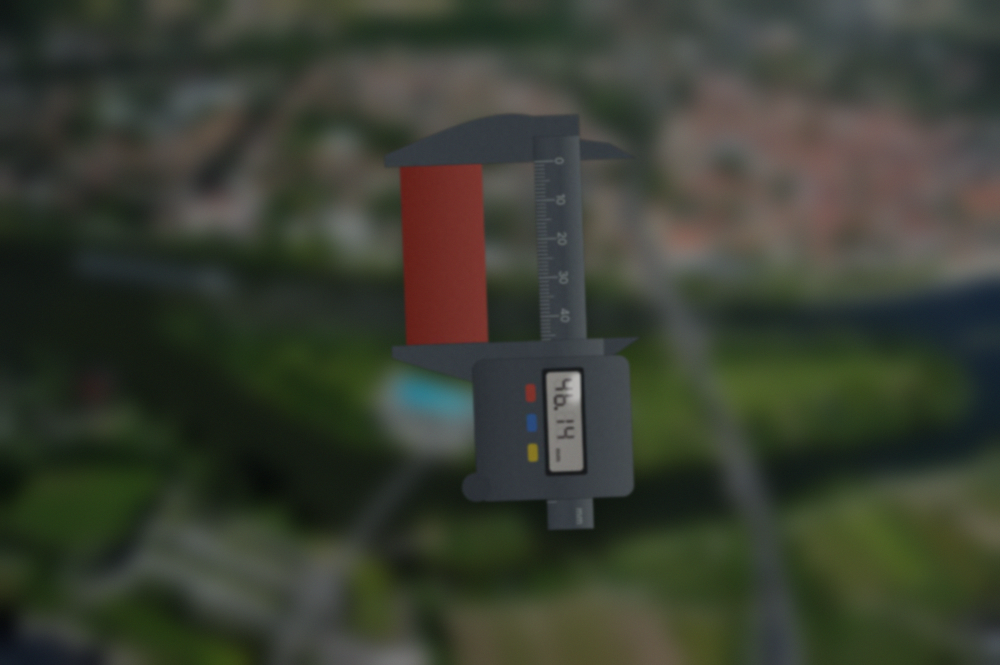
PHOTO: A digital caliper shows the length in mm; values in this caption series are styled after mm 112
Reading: mm 46.14
